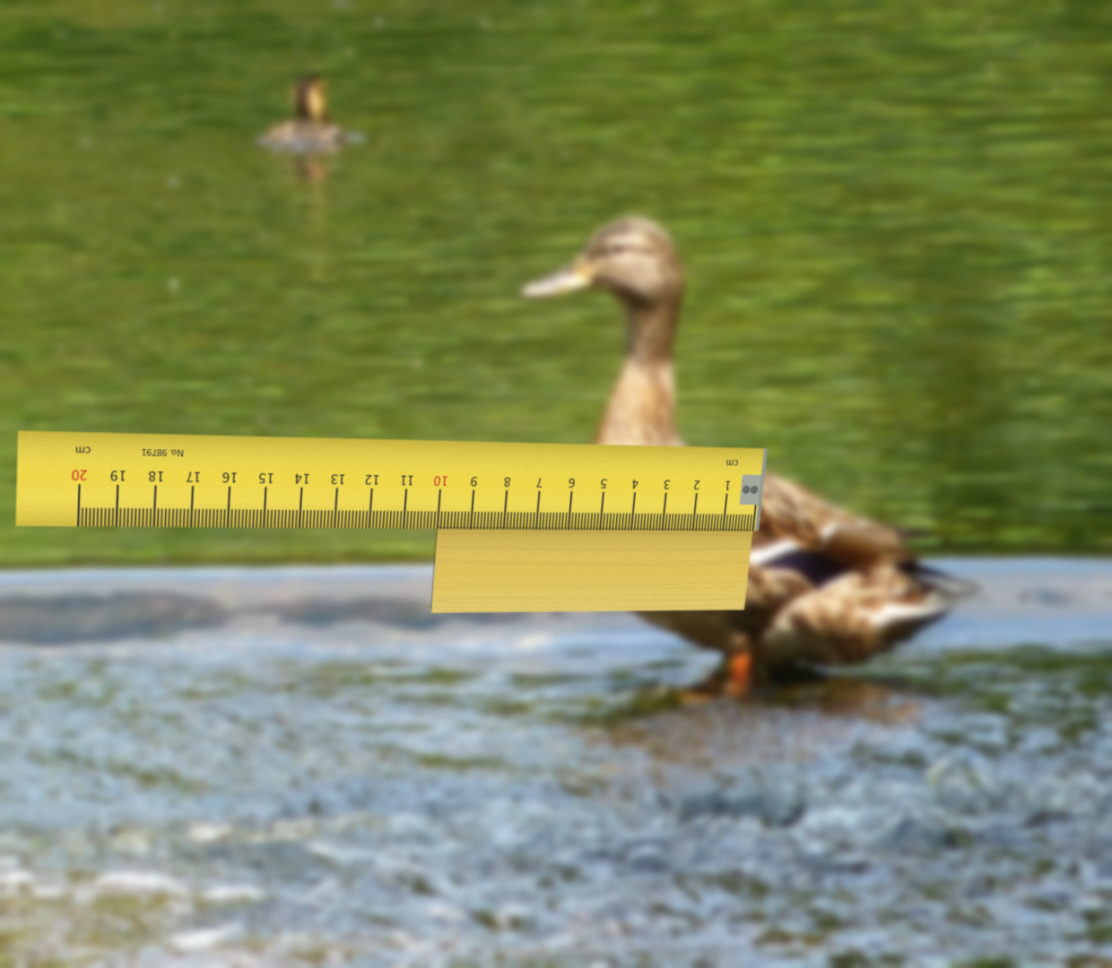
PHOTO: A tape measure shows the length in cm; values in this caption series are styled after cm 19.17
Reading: cm 10
